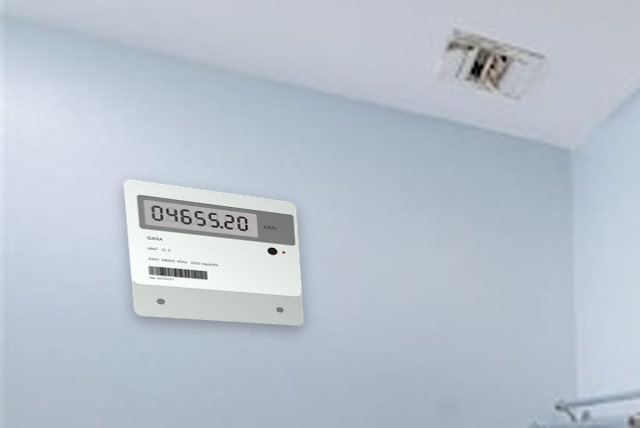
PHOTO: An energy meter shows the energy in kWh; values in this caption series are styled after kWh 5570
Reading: kWh 4655.20
